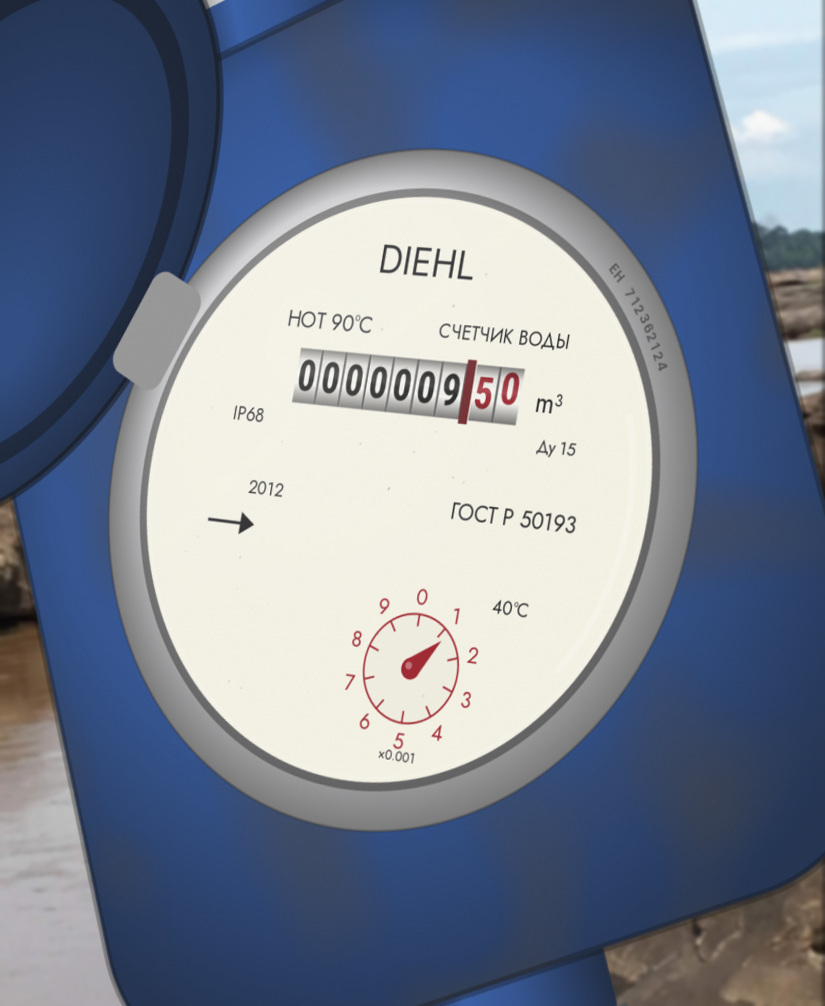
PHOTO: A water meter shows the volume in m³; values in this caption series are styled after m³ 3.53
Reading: m³ 9.501
